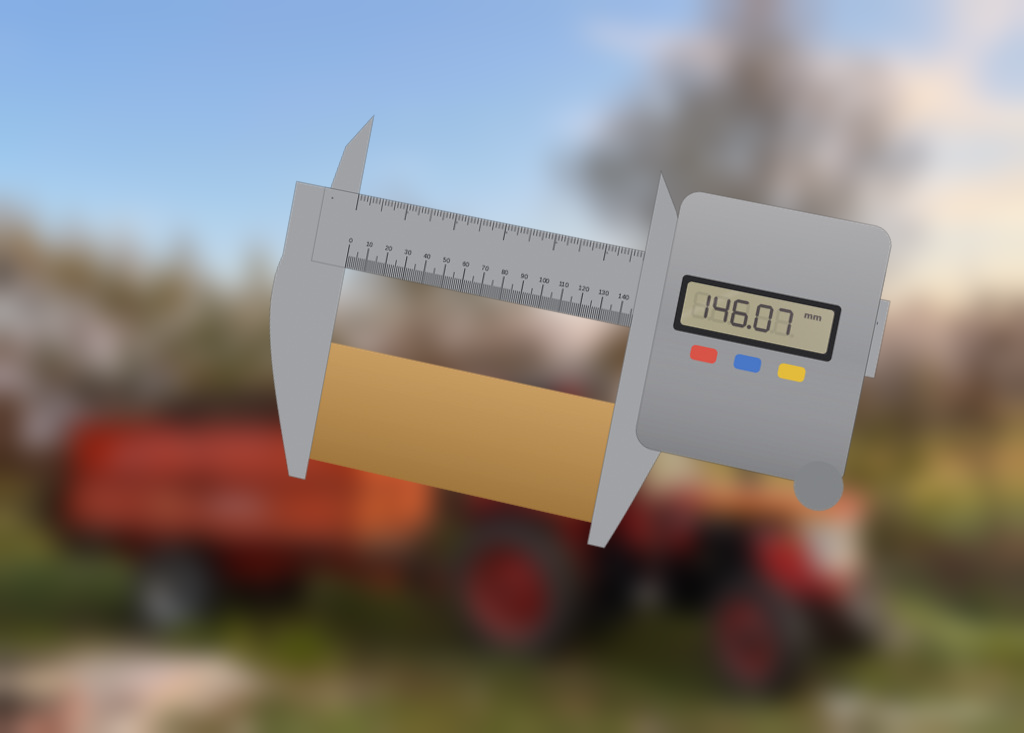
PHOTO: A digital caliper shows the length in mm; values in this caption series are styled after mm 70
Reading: mm 146.07
